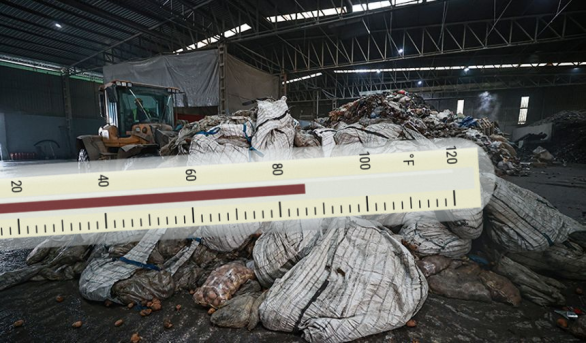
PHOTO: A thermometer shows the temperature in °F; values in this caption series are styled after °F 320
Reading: °F 86
